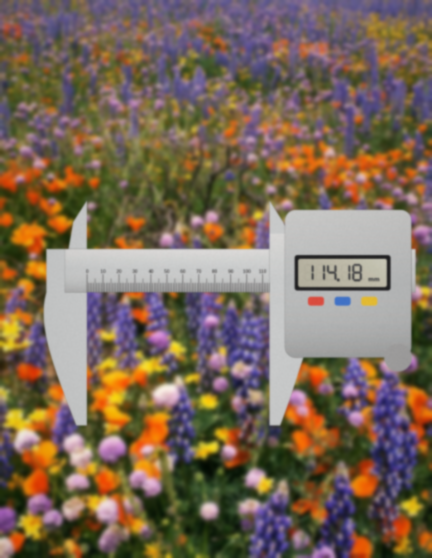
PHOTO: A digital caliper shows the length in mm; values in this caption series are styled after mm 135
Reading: mm 114.18
